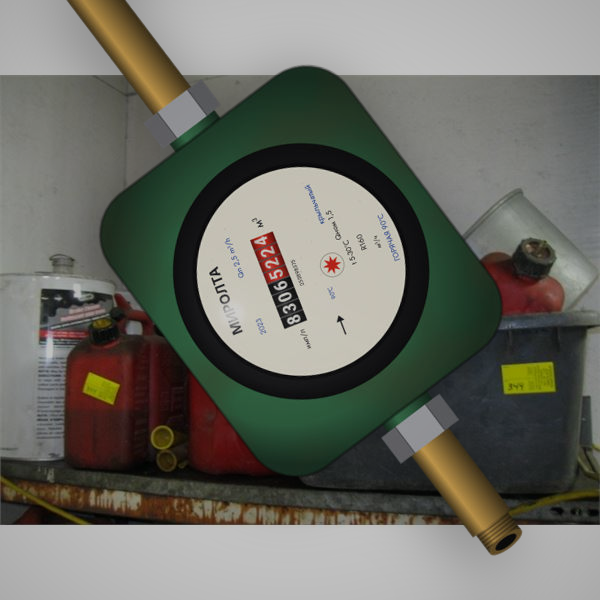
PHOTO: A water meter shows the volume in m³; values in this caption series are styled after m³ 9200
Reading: m³ 8306.5224
